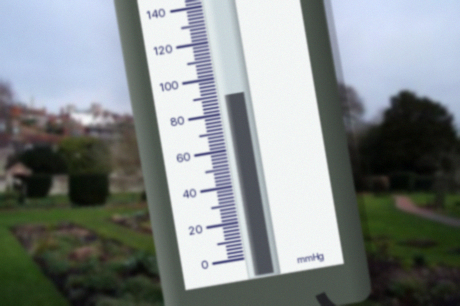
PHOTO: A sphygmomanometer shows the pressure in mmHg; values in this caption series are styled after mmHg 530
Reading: mmHg 90
